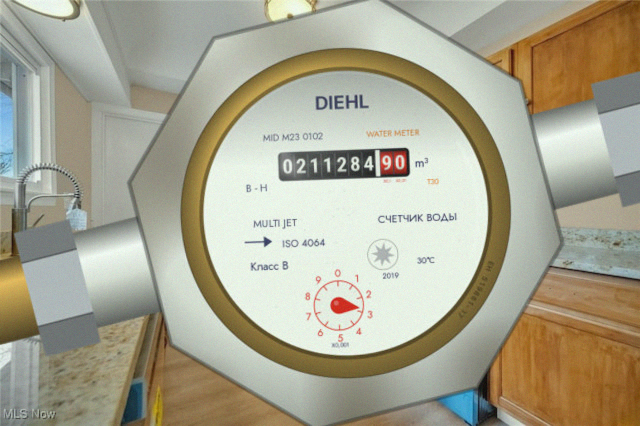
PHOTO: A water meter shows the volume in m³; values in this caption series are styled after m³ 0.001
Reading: m³ 211284.902
